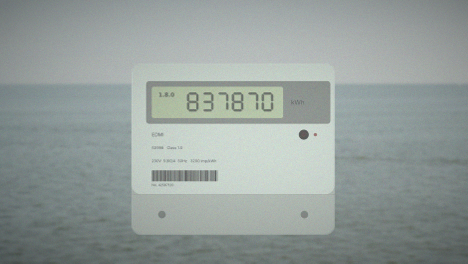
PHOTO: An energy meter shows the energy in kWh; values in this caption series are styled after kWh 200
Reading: kWh 837870
